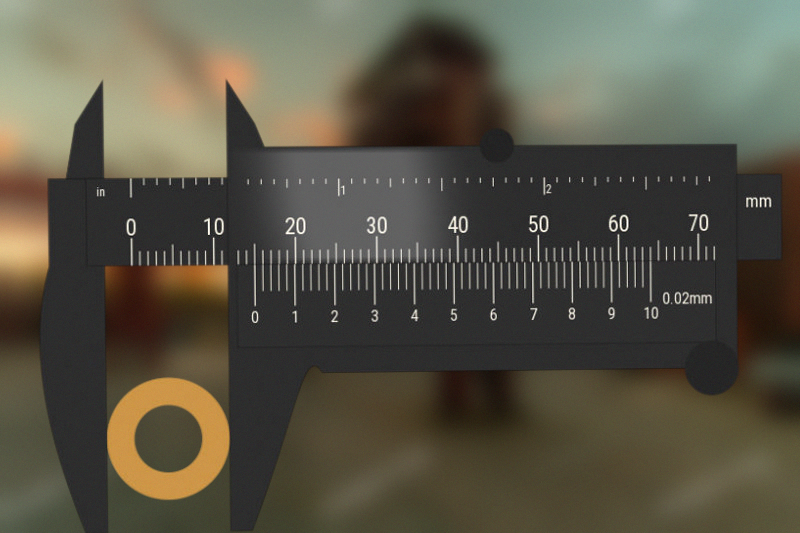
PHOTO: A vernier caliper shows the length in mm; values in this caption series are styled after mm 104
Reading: mm 15.0
